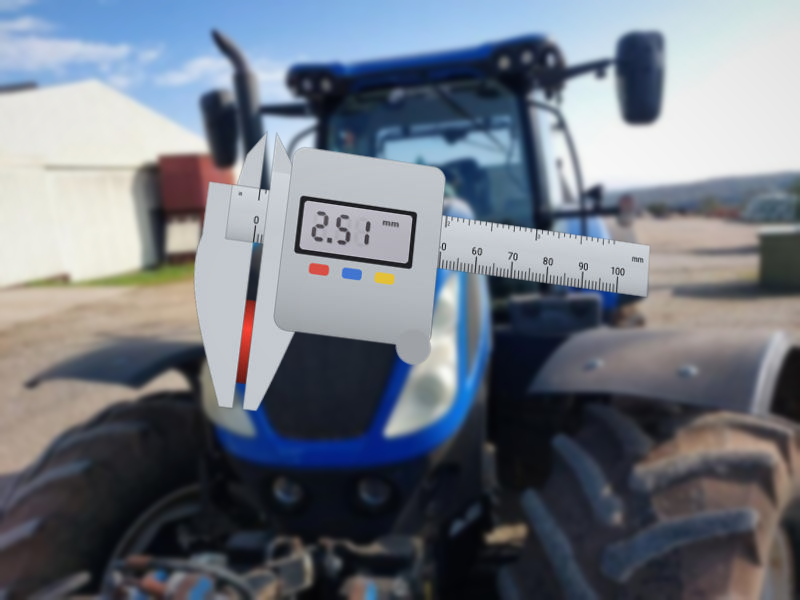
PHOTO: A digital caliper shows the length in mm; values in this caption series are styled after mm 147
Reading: mm 2.51
